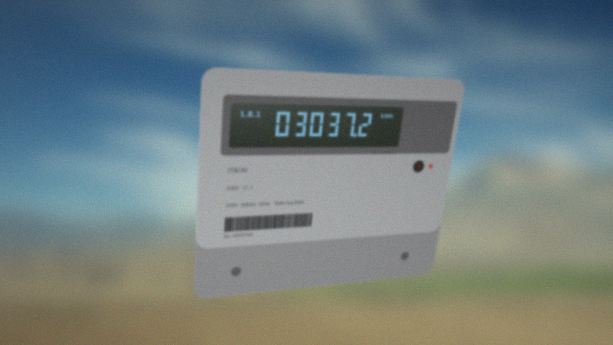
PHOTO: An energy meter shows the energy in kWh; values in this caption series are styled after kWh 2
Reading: kWh 3037.2
